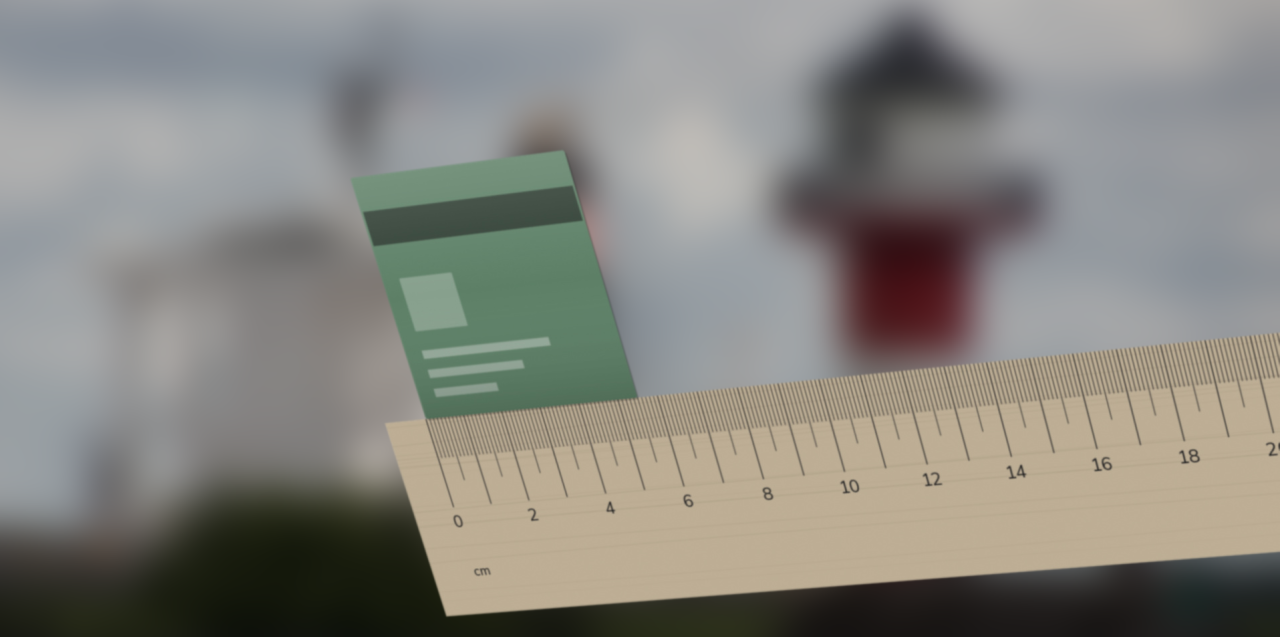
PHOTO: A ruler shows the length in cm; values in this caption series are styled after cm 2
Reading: cm 5.5
